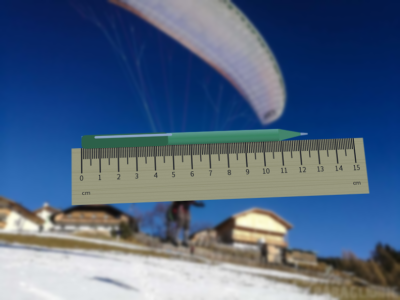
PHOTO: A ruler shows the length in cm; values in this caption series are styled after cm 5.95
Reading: cm 12.5
